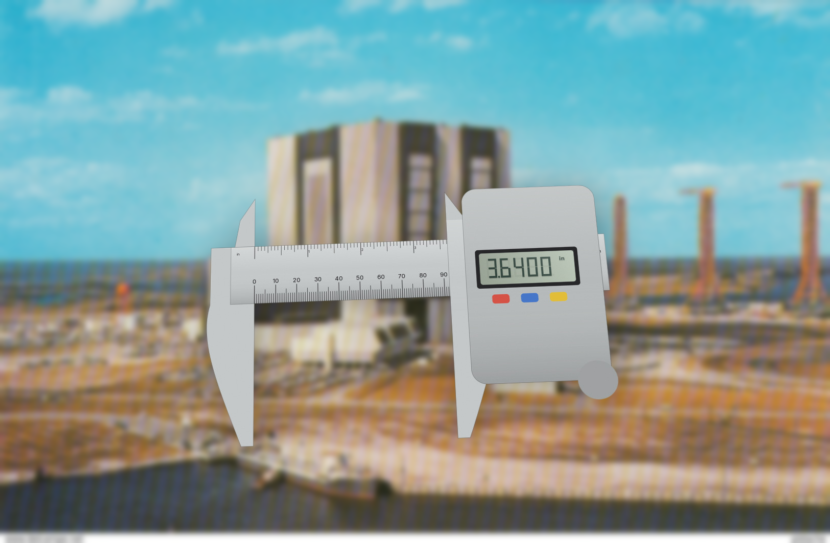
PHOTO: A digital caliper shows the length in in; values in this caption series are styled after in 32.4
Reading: in 3.6400
